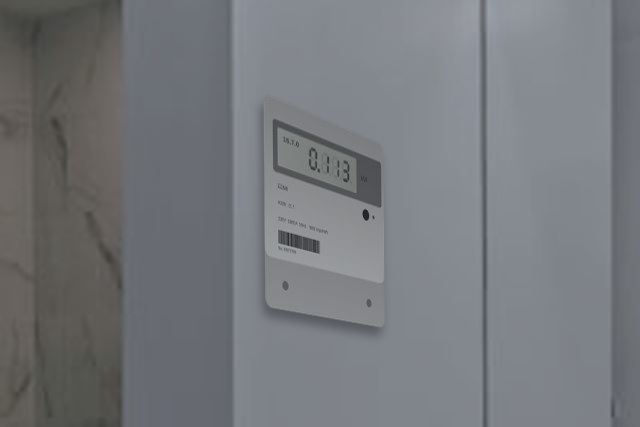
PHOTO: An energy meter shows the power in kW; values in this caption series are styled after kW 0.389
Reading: kW 0.113
